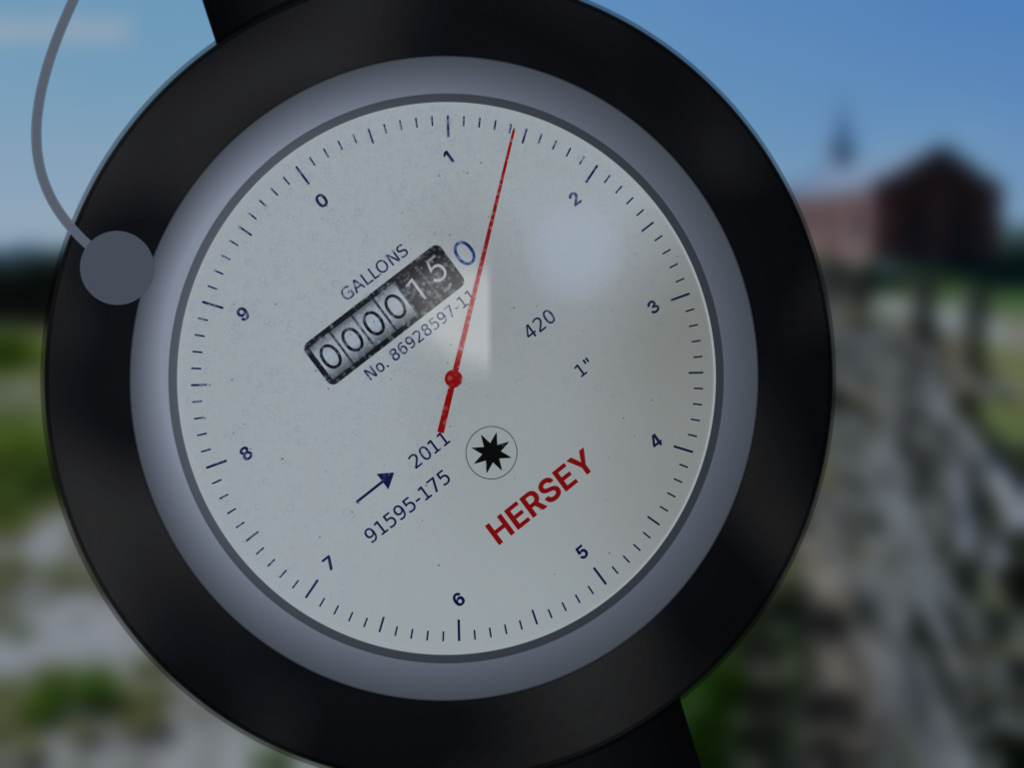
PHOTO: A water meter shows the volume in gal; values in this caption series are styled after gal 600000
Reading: gal 151.4
